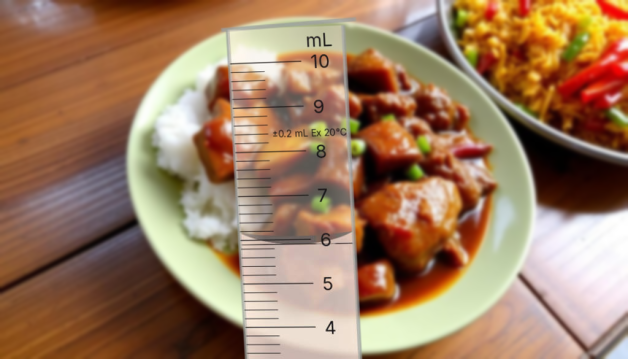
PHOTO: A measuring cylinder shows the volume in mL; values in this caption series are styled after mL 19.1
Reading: mL 5.9
